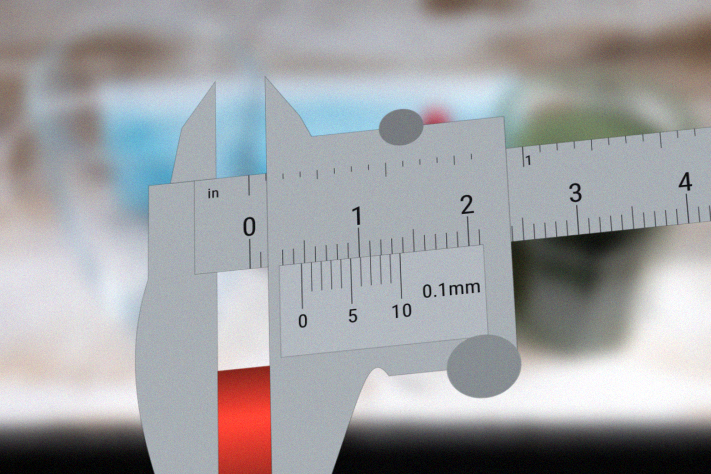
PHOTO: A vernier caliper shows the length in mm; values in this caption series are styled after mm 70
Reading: mm 4.7
